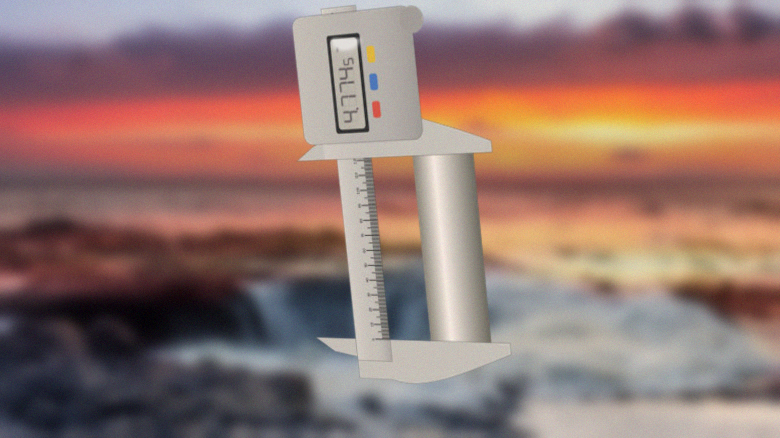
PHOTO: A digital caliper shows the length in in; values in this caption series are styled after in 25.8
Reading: in 4.7745
